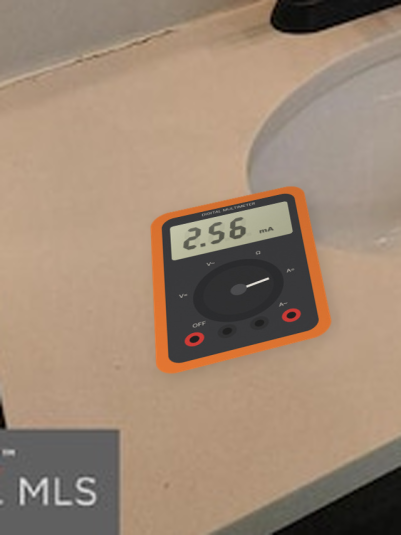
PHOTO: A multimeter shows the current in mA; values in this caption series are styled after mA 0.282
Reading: mA 2.56
